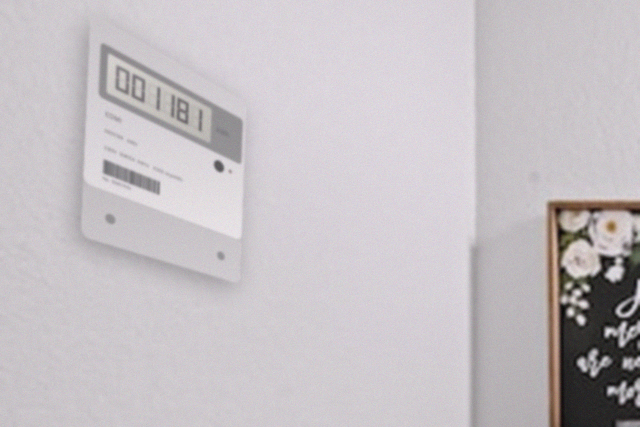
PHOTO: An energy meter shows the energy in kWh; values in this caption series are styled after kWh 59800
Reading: kWh 1181
